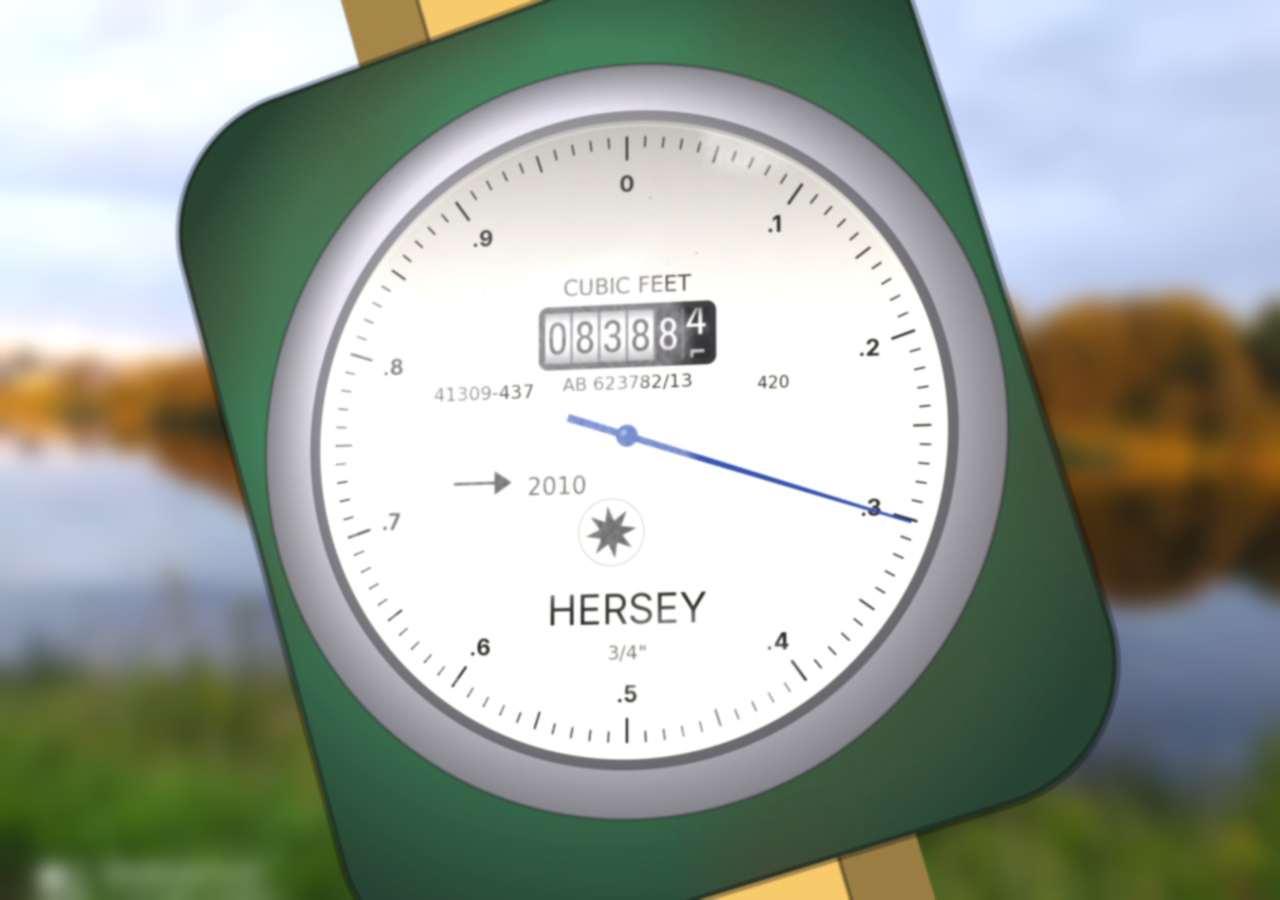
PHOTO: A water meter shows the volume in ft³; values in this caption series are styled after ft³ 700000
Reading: ft³ 83884.30
